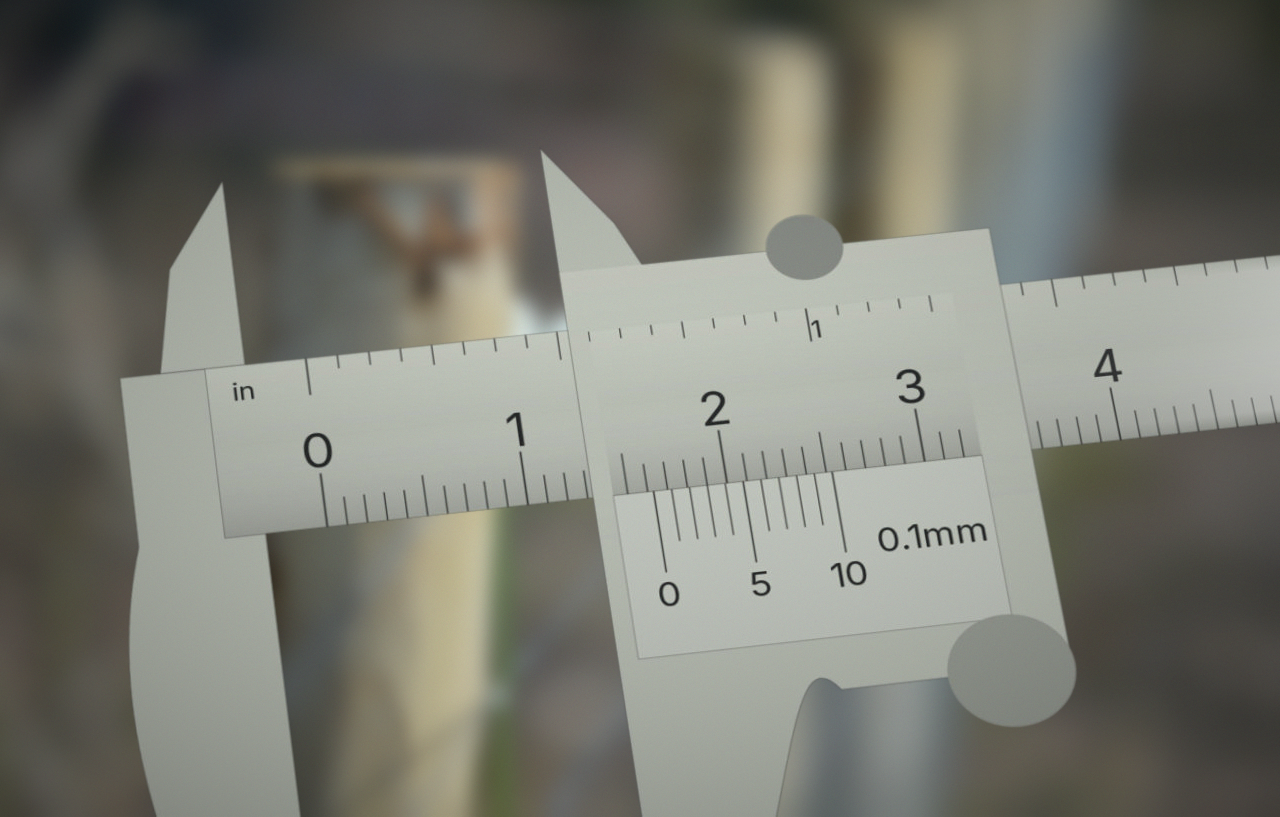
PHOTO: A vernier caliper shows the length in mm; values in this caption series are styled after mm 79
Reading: mm 16.3
